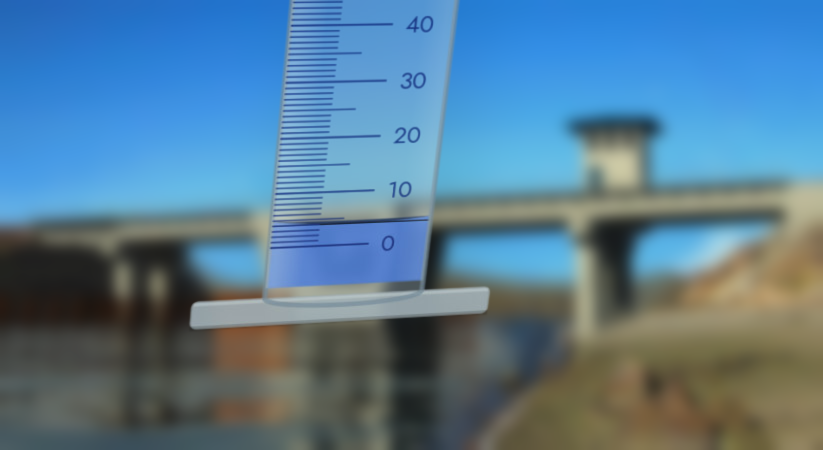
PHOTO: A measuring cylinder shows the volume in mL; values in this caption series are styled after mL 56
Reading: mL 4
